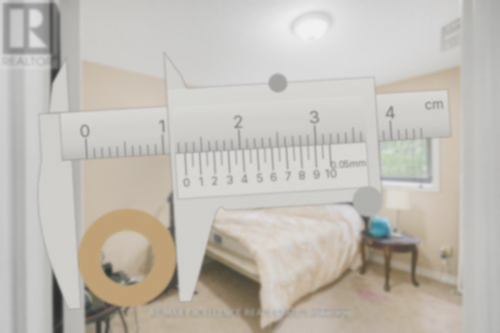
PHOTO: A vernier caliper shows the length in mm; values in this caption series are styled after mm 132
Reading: mm 12.8
